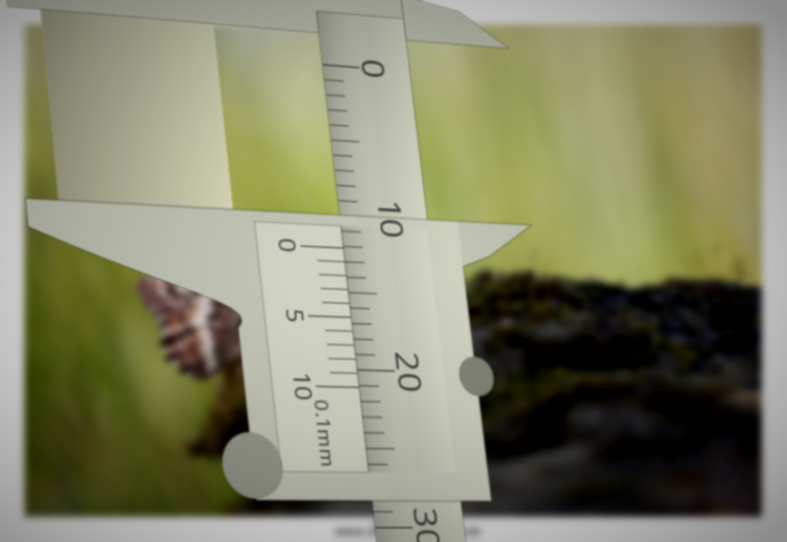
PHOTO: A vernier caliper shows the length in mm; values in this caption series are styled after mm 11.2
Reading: mm 12.1
